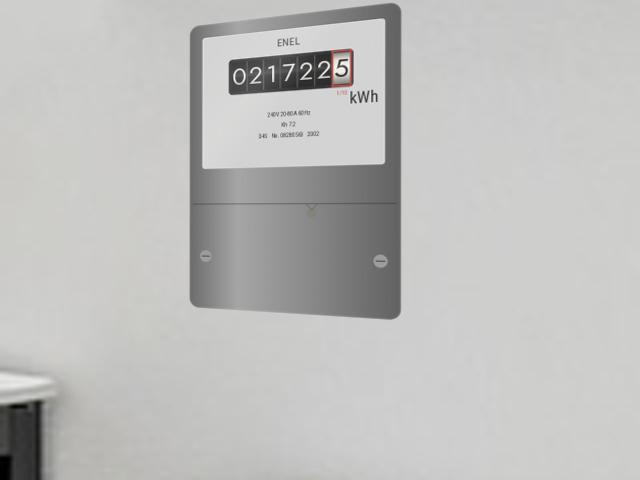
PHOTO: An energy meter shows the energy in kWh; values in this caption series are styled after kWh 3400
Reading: kWh 21722.5
